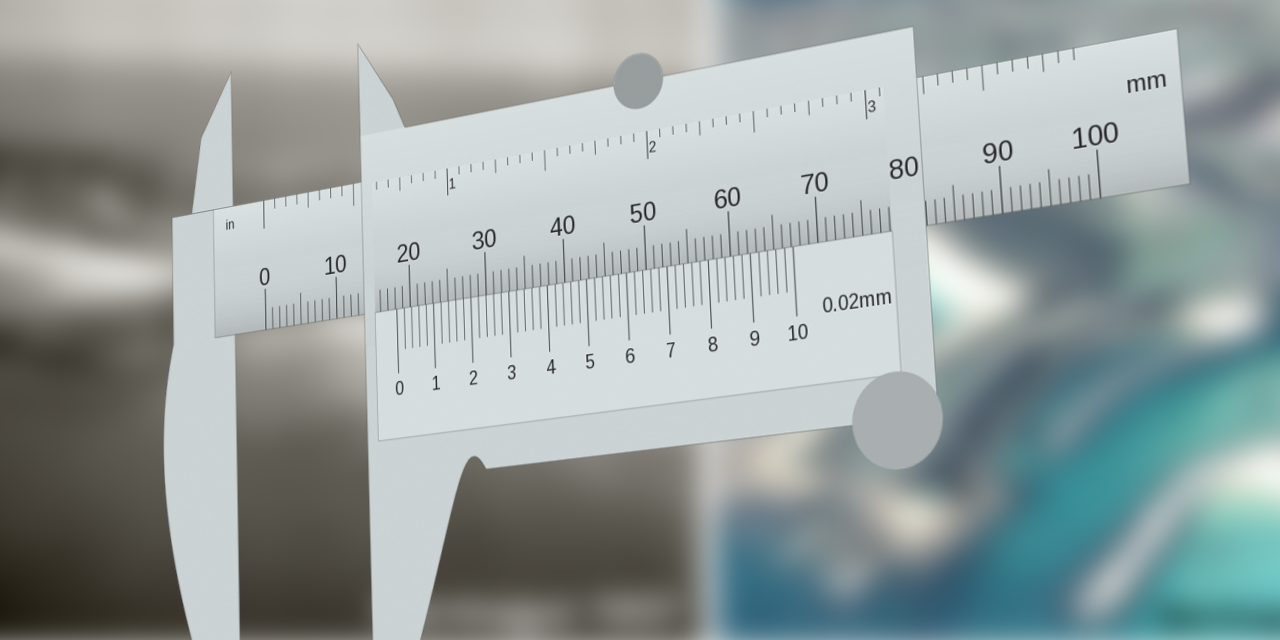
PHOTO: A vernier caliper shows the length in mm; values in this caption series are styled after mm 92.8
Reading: mm 18.2
